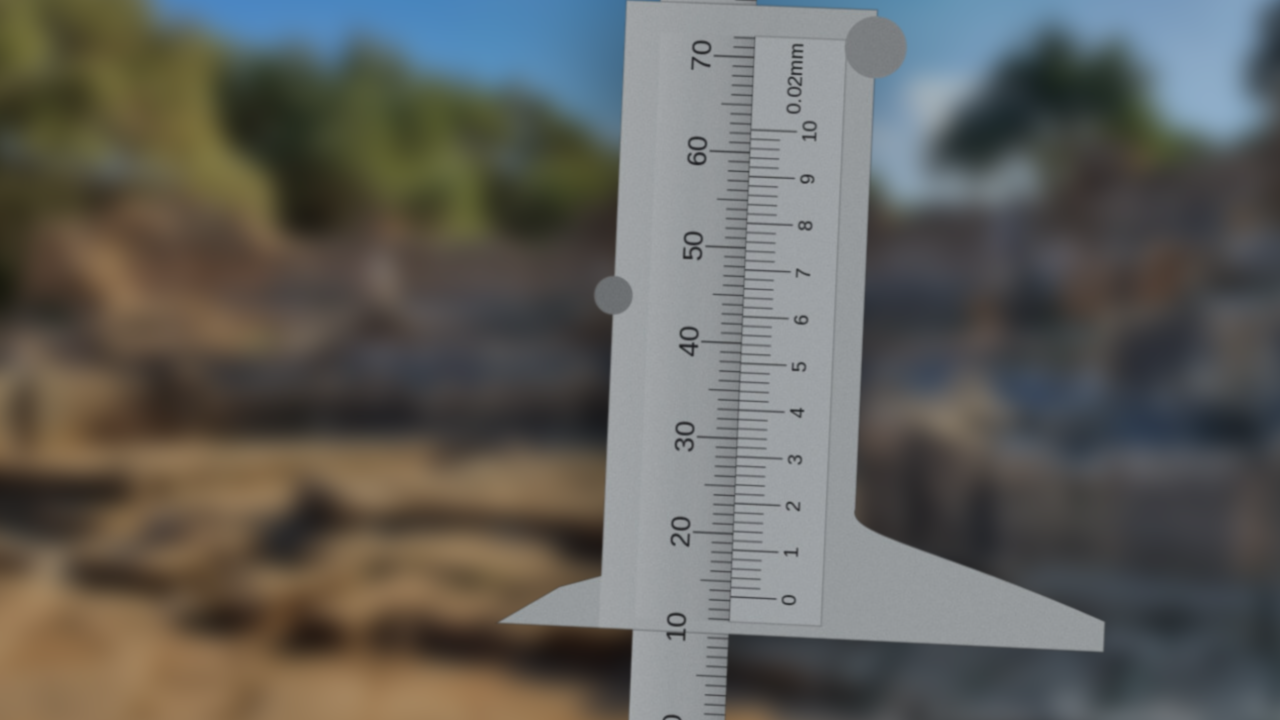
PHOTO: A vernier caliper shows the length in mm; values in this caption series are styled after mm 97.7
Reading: mm 13.4
